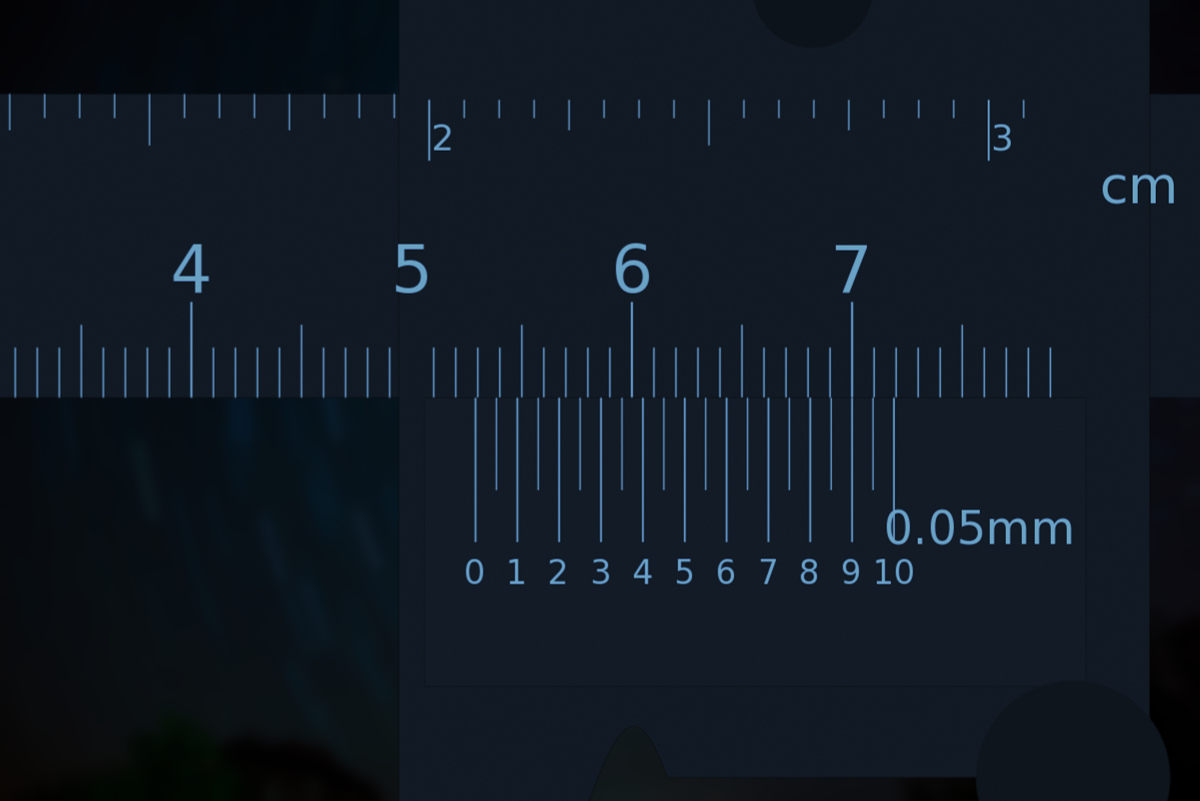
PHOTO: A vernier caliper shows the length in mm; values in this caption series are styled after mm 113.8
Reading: mm 52.9
